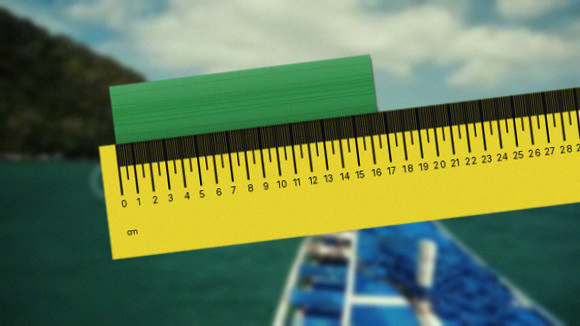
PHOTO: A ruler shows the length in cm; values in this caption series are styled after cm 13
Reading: cm 16.5
